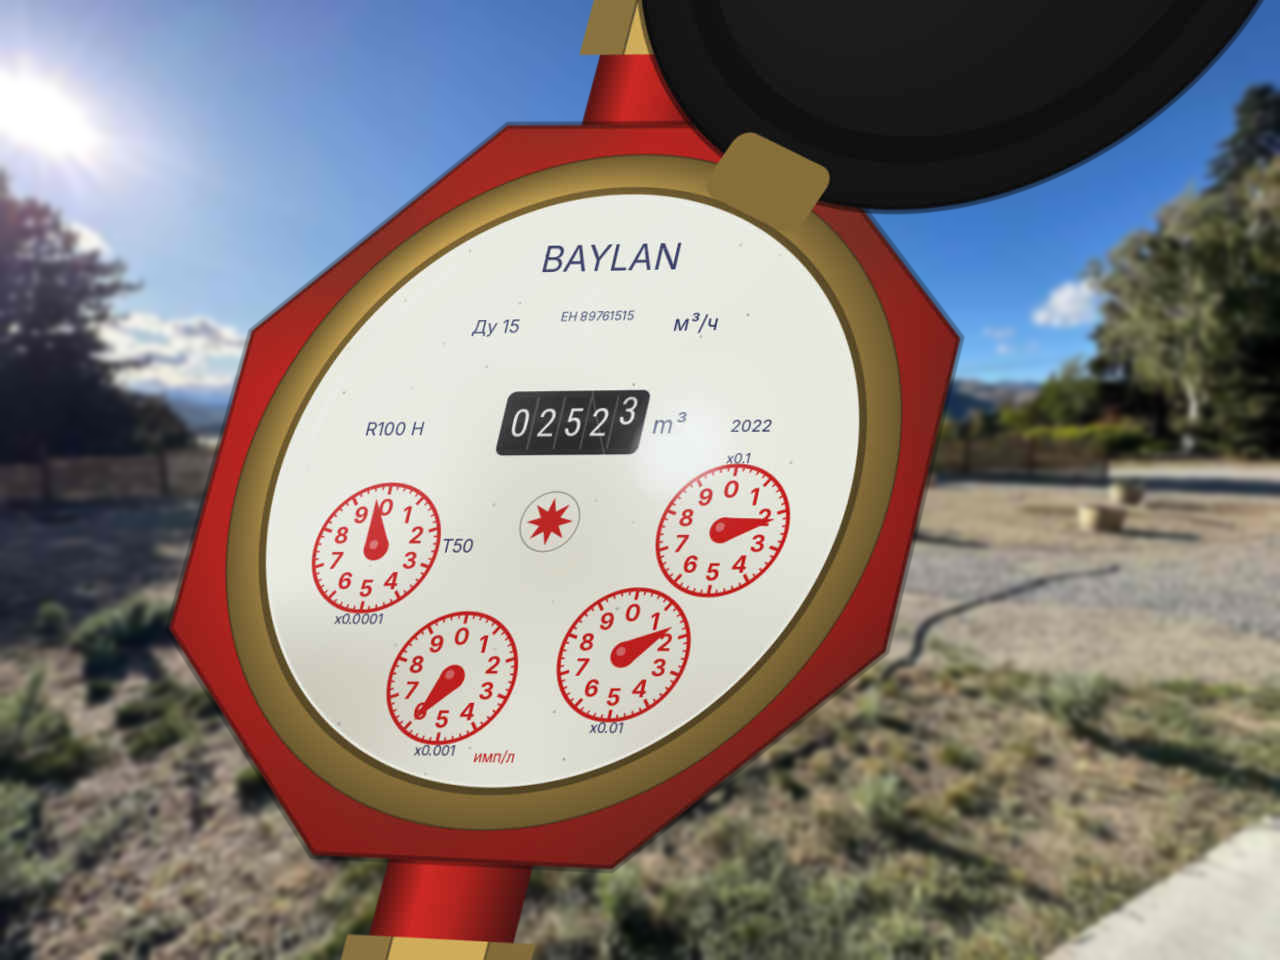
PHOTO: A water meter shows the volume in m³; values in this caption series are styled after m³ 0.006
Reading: m³ 2523.2159
